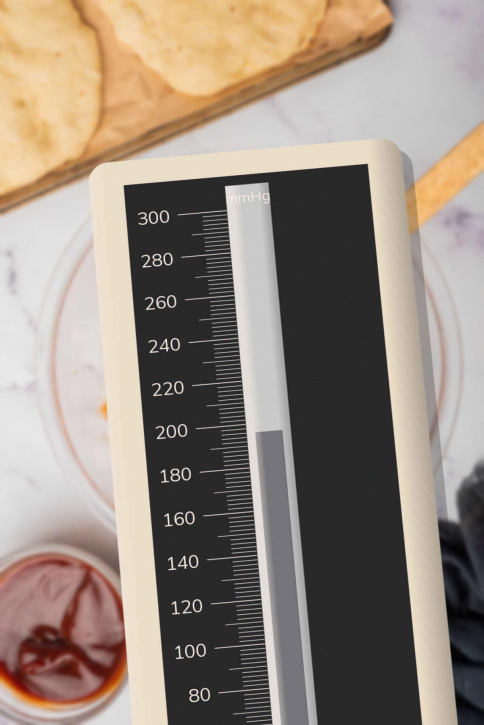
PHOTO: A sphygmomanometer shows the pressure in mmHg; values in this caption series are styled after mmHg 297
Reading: mmHg 196
